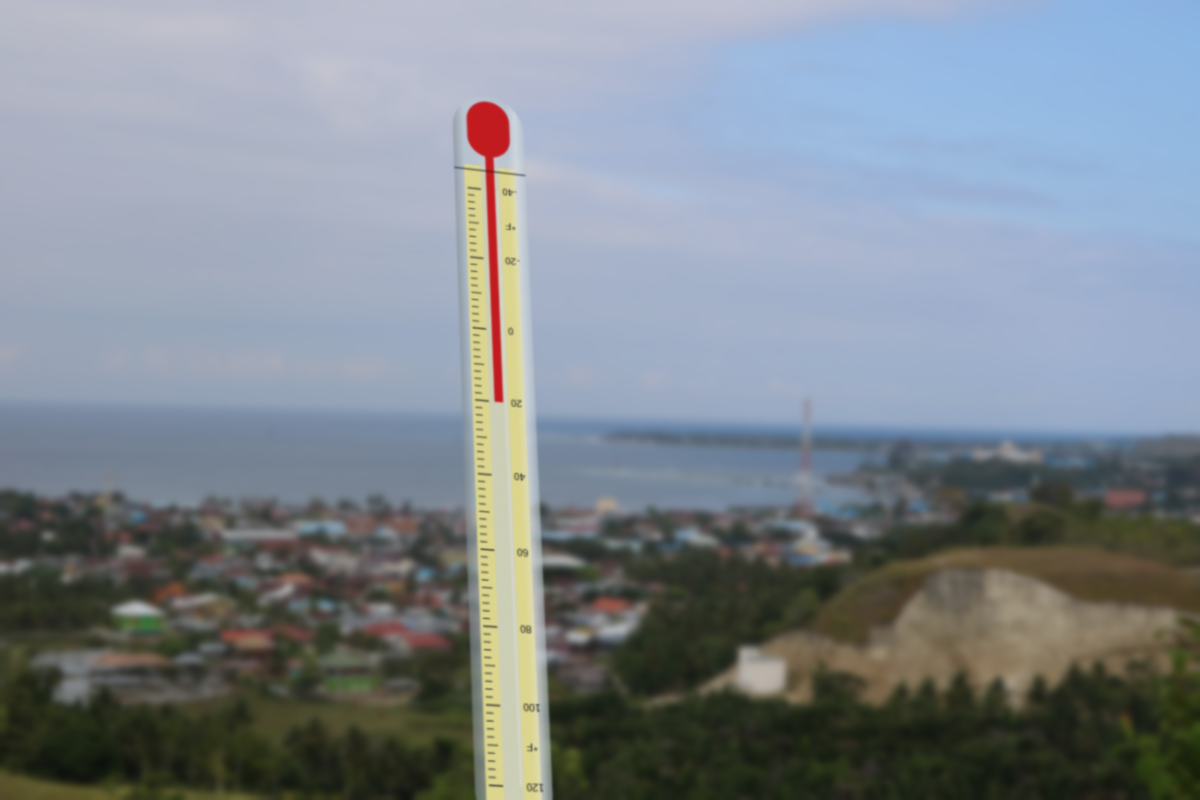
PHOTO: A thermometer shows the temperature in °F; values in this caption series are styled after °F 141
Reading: °F 20
